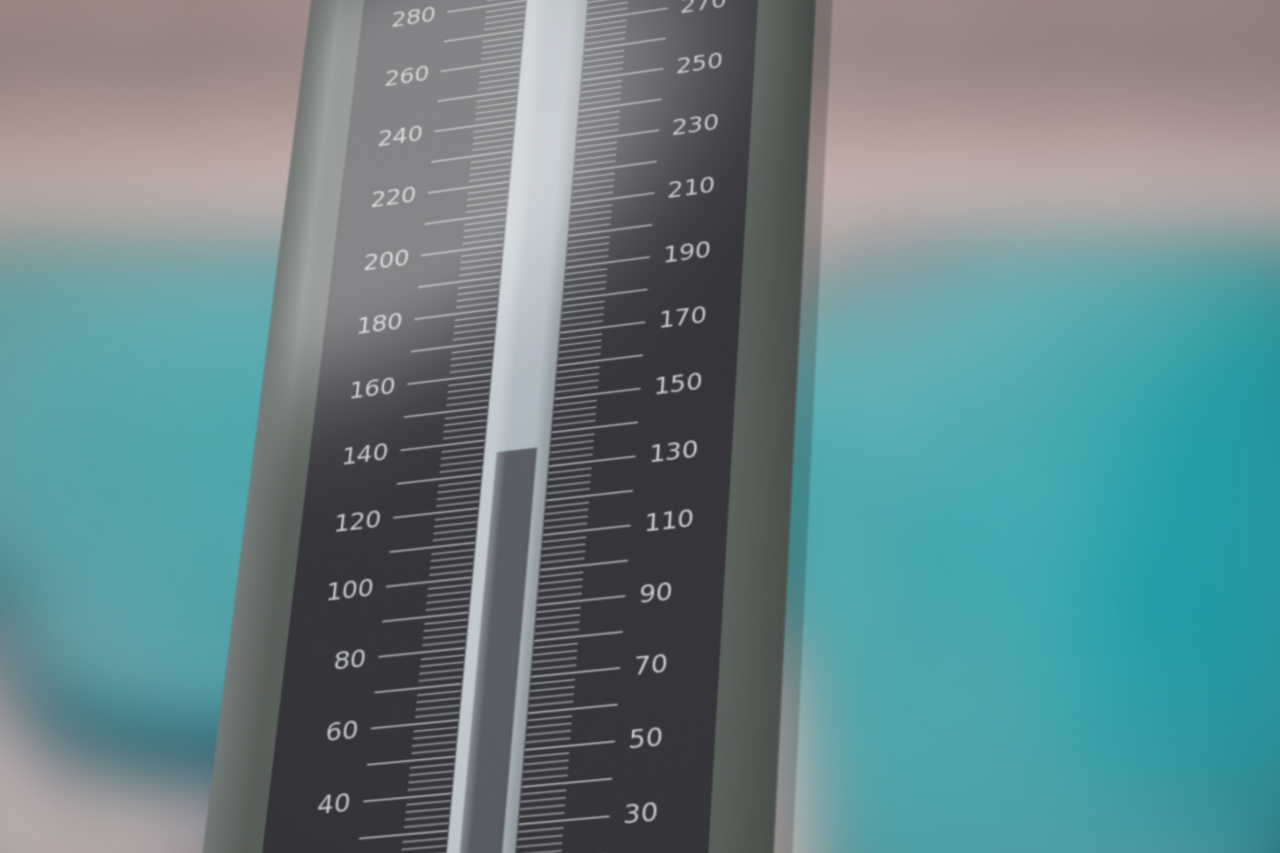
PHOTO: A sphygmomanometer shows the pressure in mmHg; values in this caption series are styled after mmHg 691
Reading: mmHg 136
